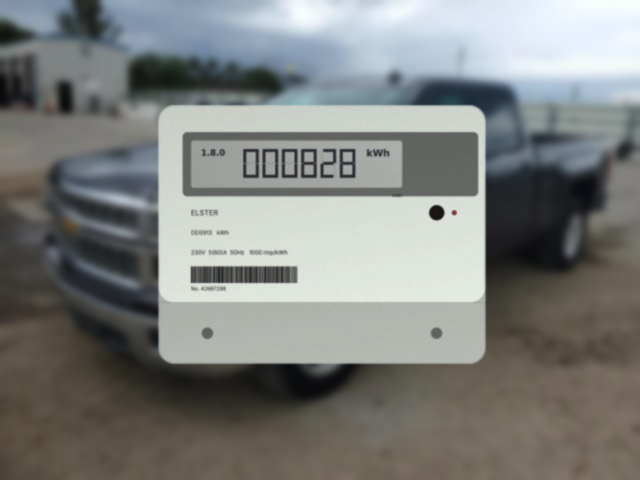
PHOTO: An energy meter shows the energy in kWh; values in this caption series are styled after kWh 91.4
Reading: kWh 828
